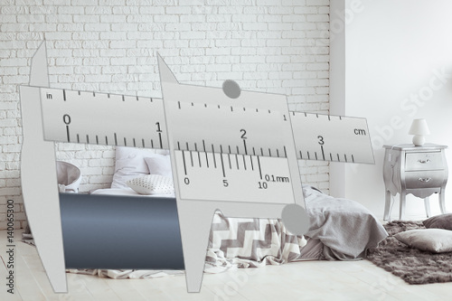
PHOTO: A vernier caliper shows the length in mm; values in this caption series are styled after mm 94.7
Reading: mm 12.4
